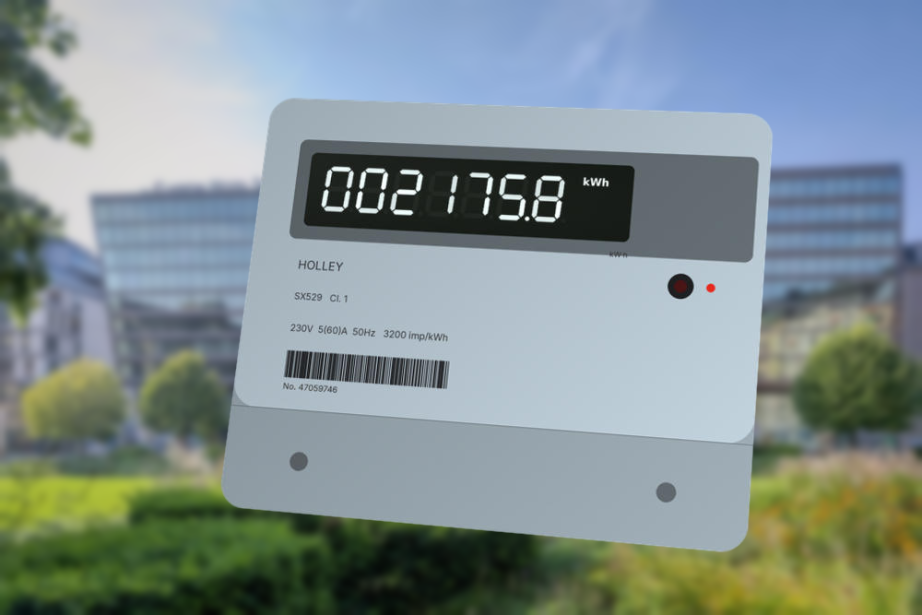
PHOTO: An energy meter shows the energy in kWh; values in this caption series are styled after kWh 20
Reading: kWh 2175.8
